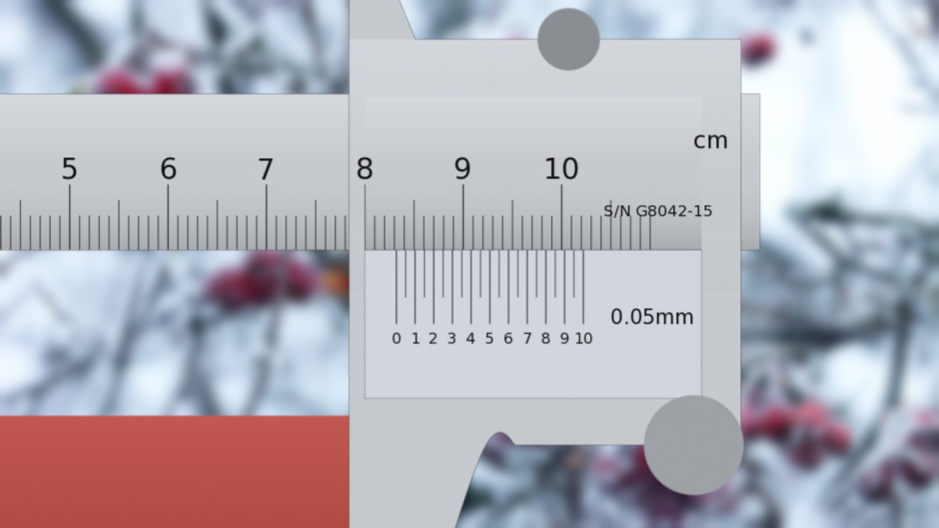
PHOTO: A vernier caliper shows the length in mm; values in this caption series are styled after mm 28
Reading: mm 83.2
